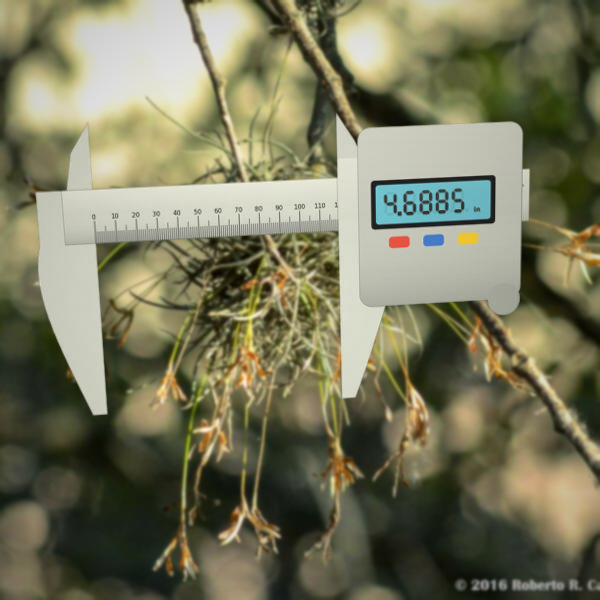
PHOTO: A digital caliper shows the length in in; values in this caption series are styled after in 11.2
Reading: in 4.6885
